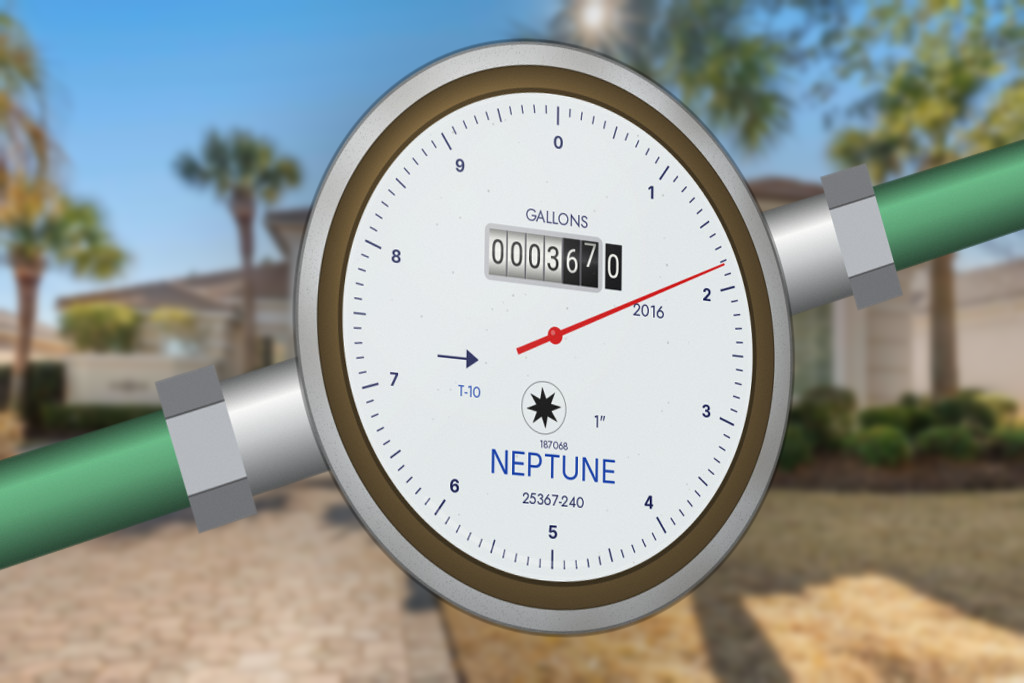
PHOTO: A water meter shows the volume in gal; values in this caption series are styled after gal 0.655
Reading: gal 3671.8
